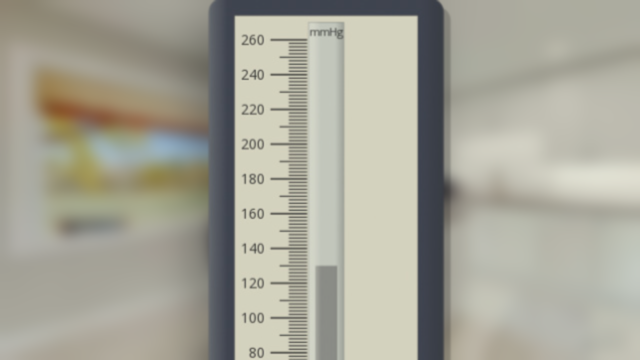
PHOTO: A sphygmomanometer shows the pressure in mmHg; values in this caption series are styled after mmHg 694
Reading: mmHg 130
